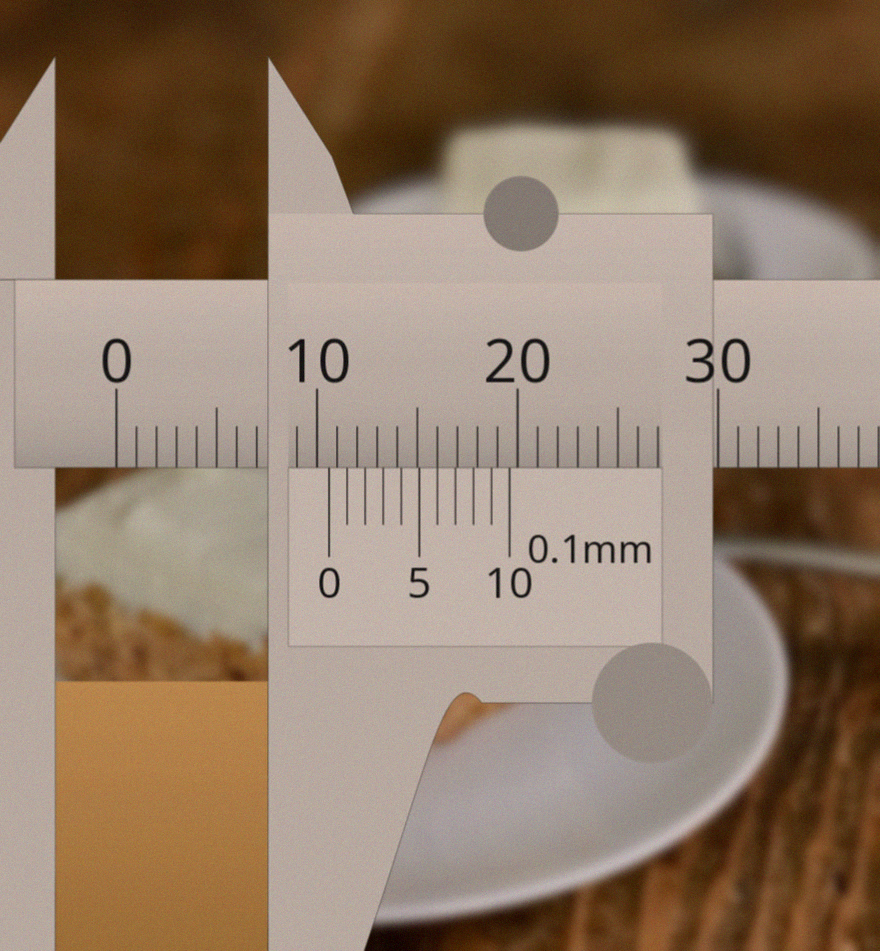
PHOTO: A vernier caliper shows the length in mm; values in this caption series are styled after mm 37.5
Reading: mm 10.6
